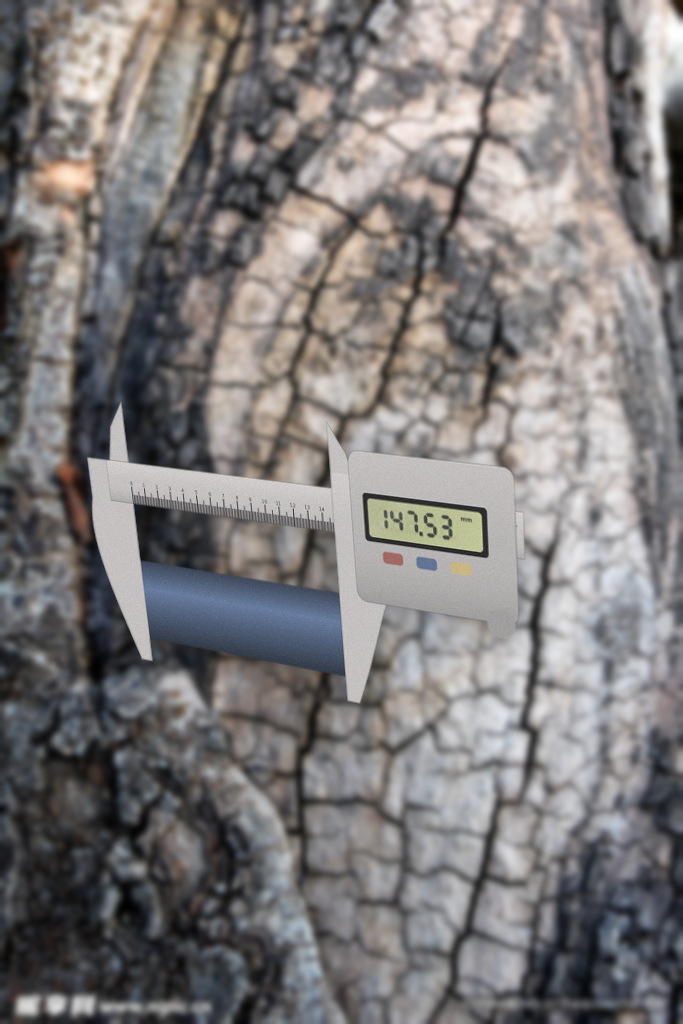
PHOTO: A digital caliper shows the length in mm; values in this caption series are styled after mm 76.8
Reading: mm 147.53
